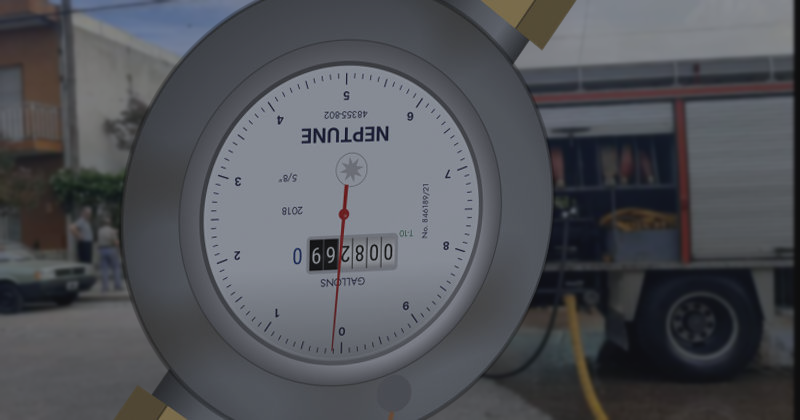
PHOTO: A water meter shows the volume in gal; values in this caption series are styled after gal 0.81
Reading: gal 82690.1
